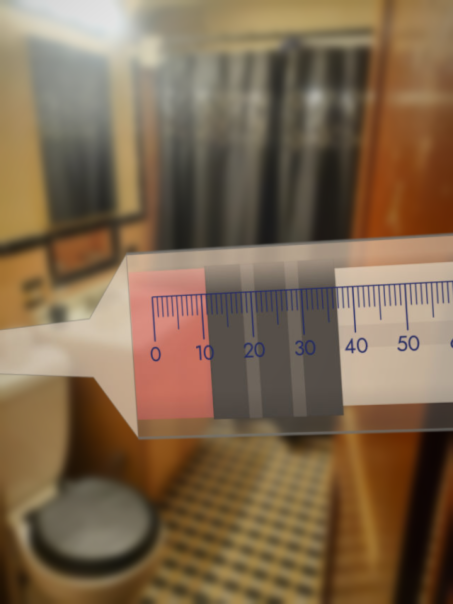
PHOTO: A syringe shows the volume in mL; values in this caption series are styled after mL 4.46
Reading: mL 11
